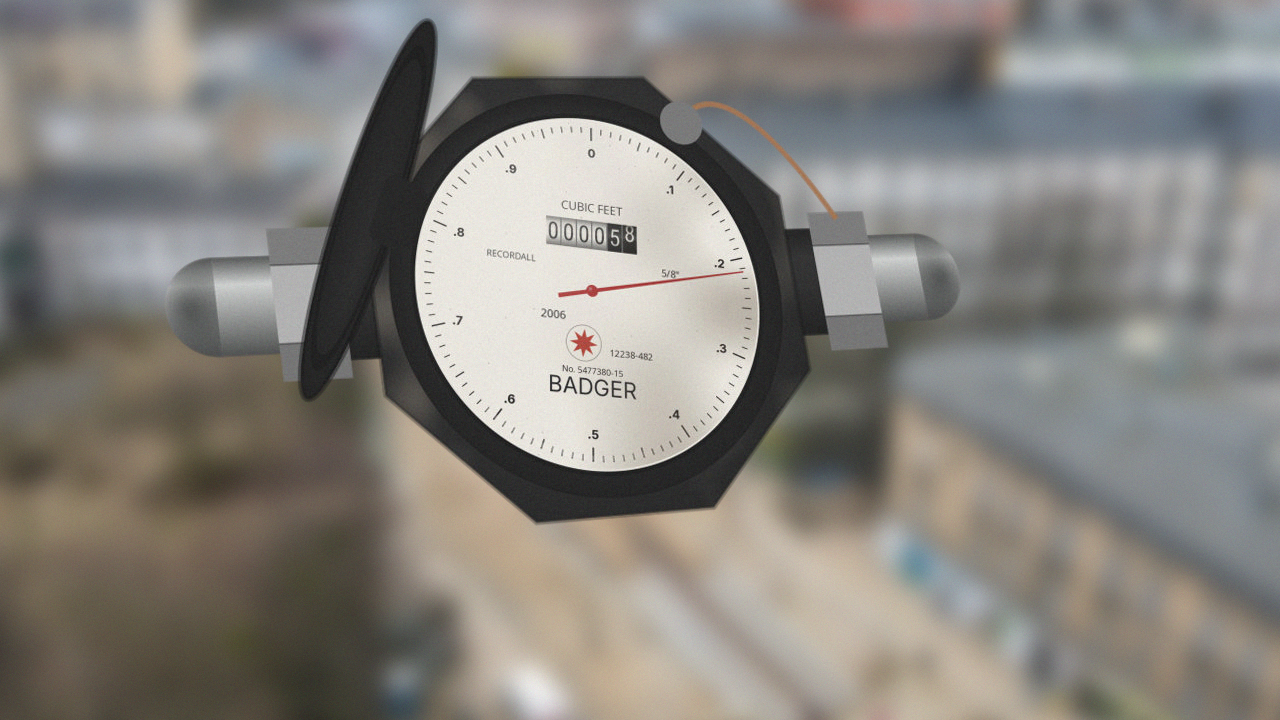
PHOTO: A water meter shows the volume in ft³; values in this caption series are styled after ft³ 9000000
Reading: ft³ 58.21
